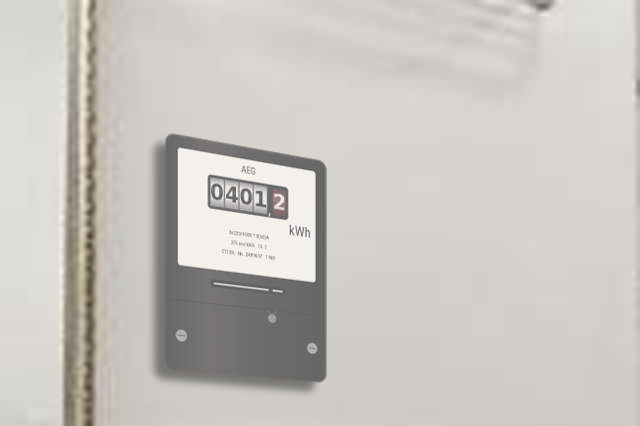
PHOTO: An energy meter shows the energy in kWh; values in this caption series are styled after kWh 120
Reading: kWh 401.2
